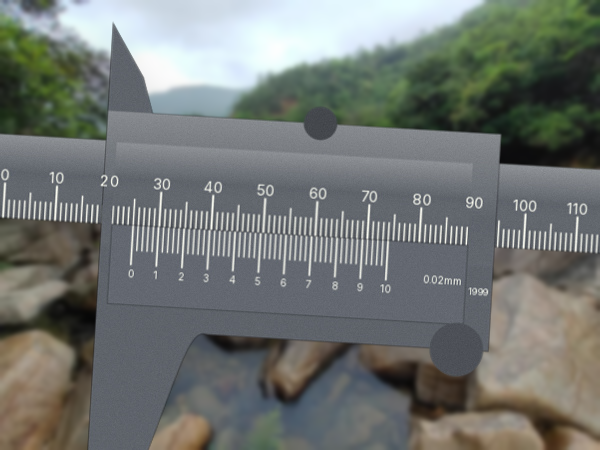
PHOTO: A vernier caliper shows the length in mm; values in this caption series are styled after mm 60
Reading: mm 25.0
